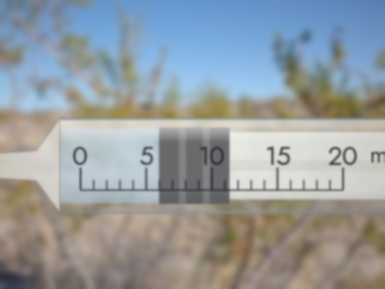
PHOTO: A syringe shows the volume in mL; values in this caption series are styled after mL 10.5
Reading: mL 6
